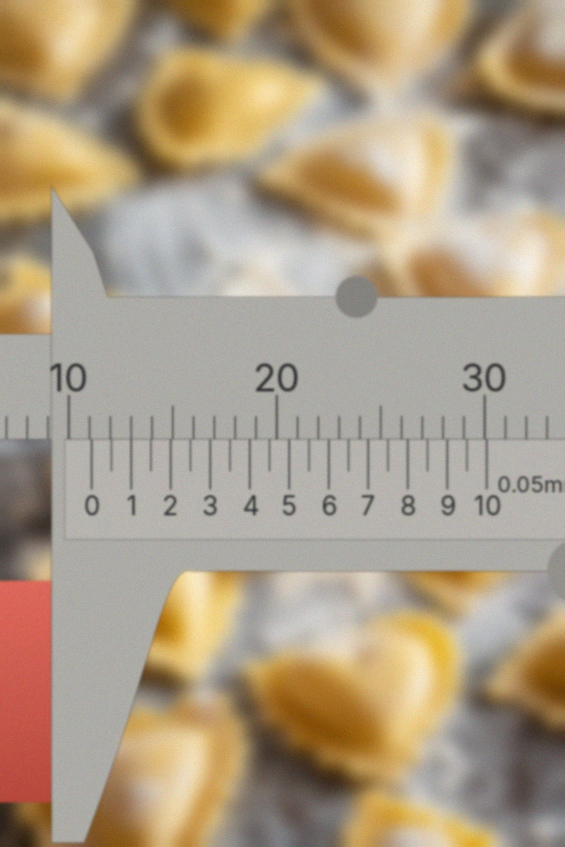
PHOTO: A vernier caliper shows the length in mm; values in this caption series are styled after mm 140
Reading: mm 11.1
